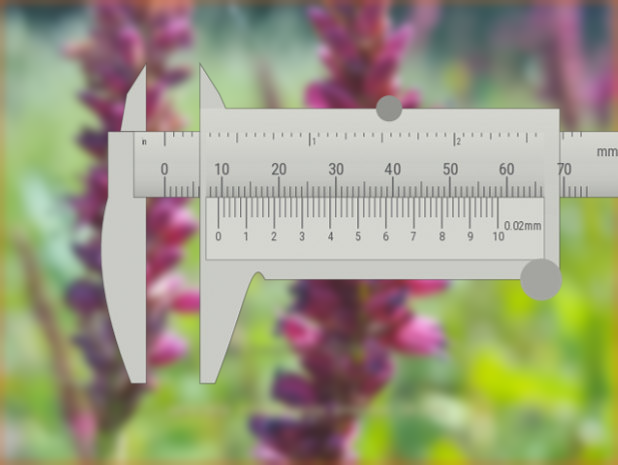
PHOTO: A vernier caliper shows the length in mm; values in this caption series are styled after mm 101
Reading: mm 9.4
